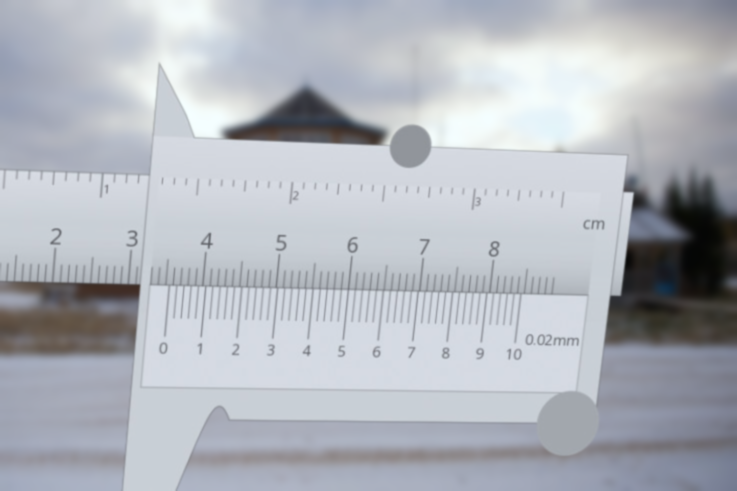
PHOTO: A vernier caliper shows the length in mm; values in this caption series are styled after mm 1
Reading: mm 35.5
